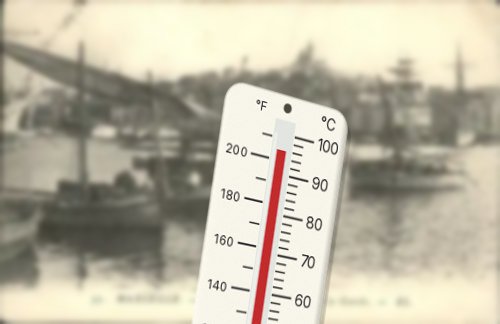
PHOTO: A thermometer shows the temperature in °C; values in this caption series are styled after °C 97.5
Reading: °C 96
